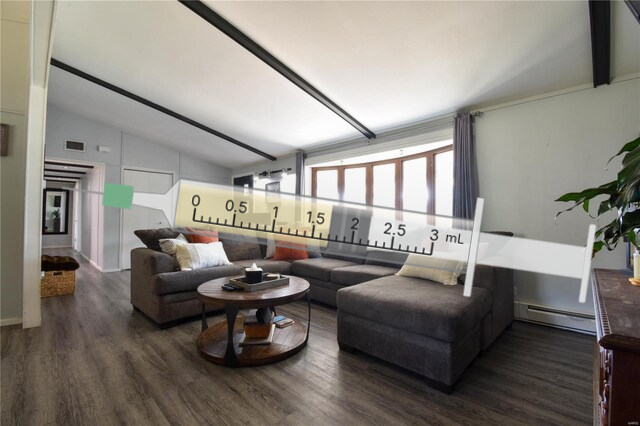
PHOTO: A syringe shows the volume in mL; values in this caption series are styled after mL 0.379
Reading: mL 1.7
